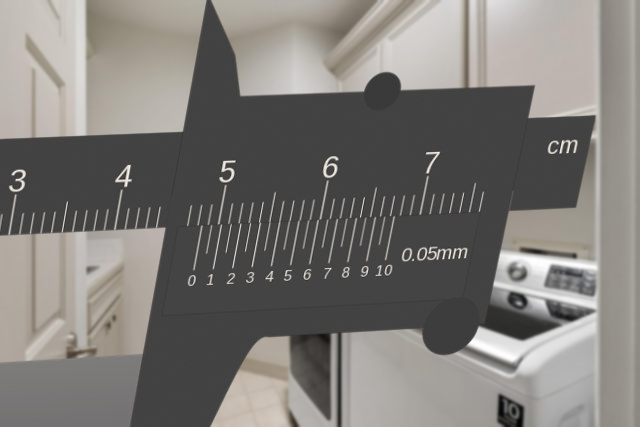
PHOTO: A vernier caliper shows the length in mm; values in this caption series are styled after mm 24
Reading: mm 48.4
